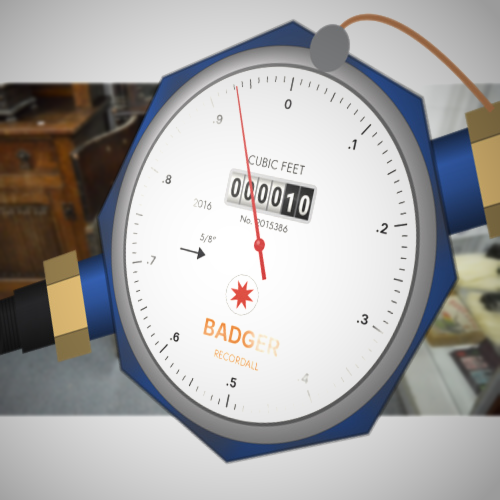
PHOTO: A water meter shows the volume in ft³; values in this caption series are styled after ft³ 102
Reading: ft³ 9.93
